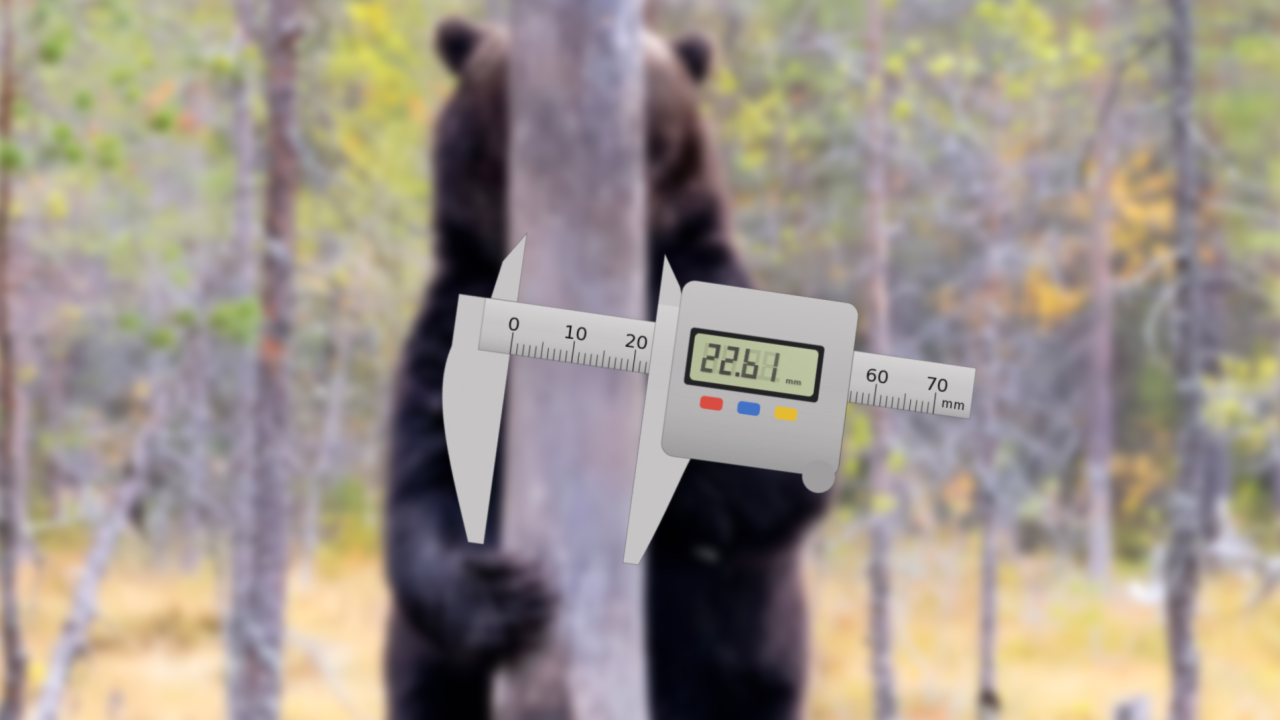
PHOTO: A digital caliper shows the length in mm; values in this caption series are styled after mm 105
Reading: mm 22.61
